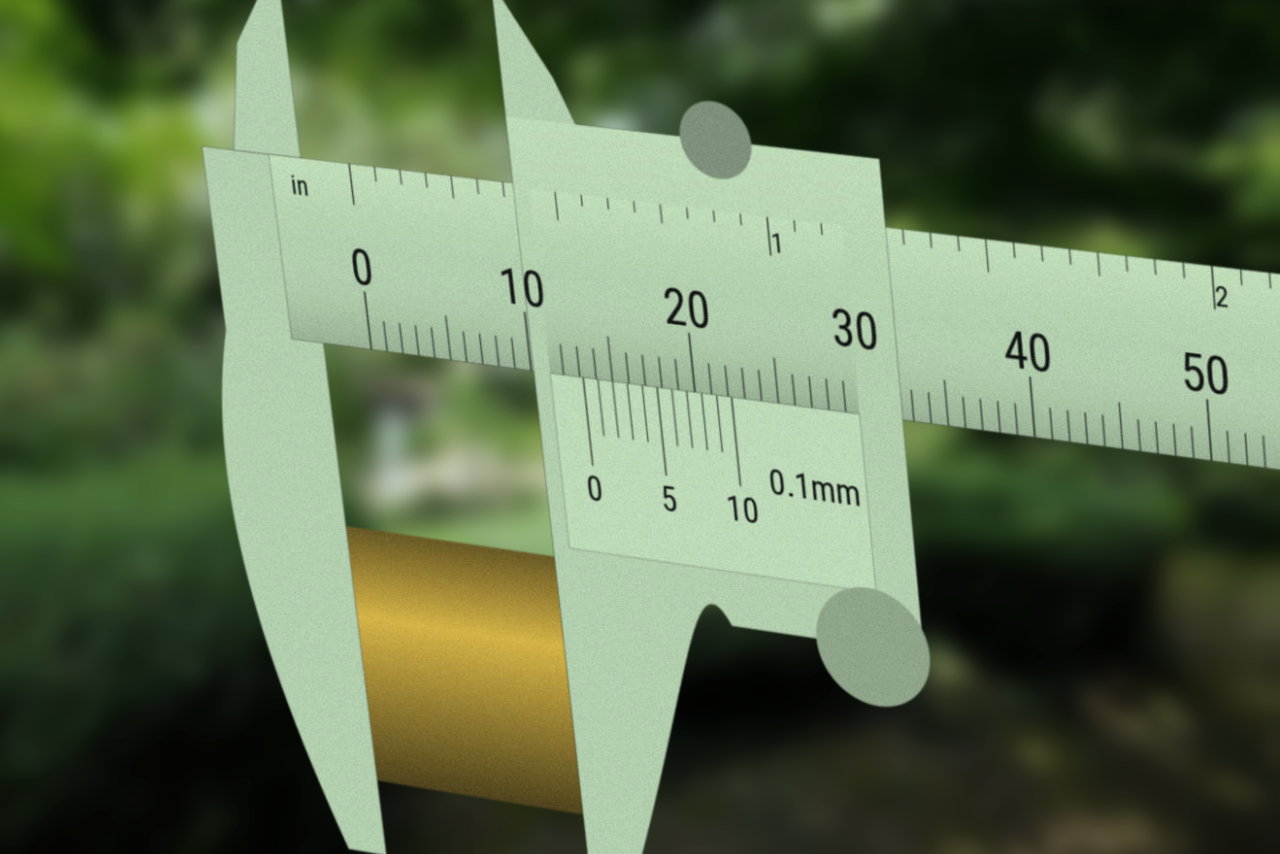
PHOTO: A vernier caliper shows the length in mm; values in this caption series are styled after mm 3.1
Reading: mm 13.2
